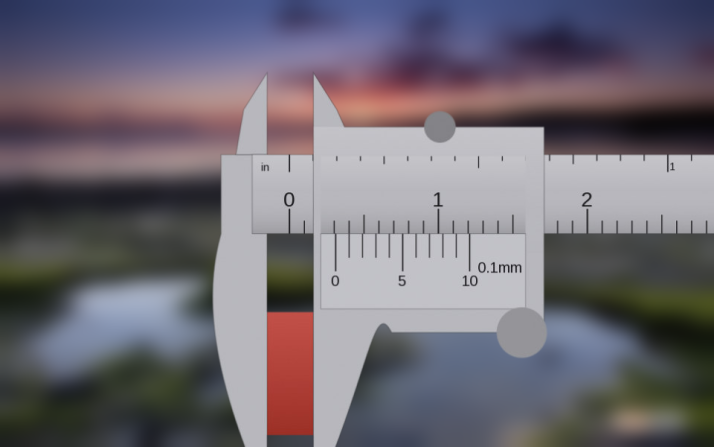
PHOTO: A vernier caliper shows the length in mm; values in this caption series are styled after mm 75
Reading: mm 3.1
